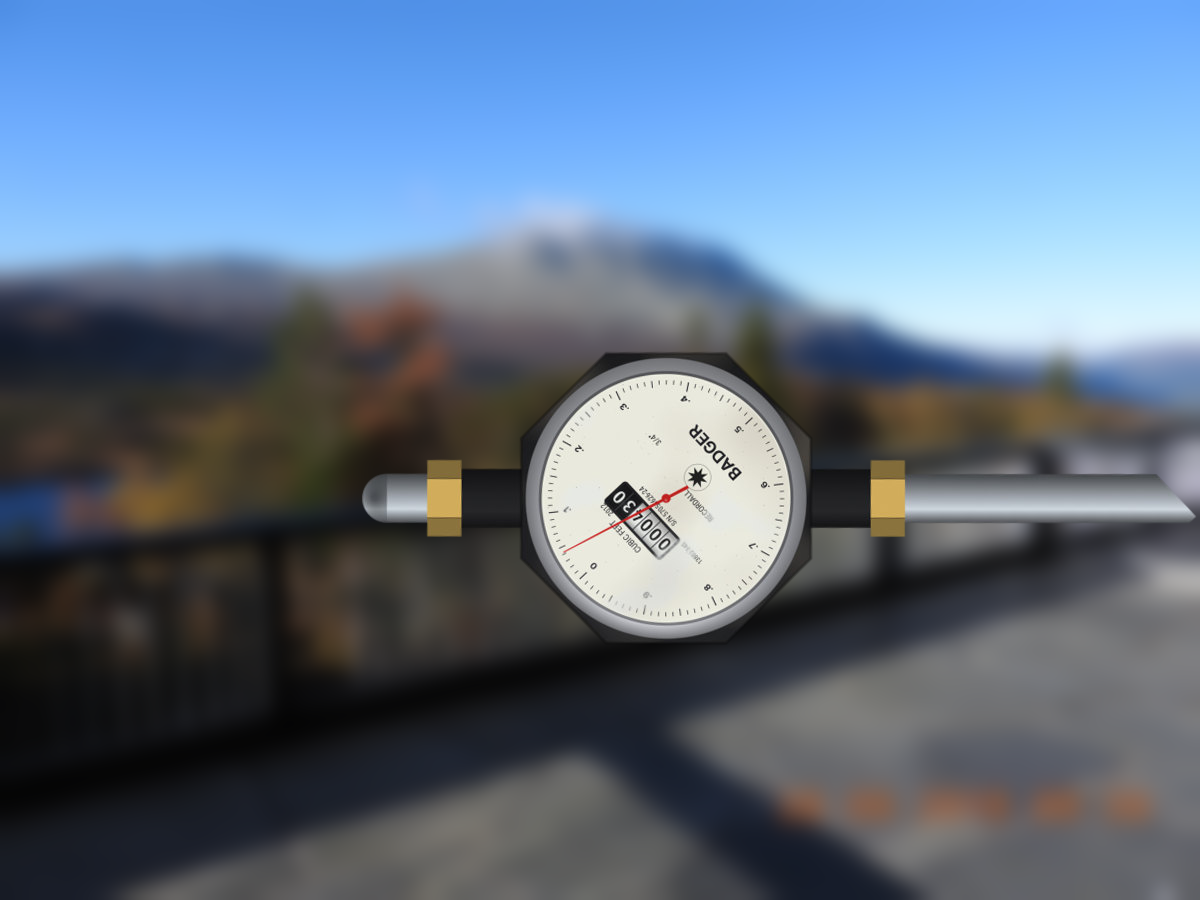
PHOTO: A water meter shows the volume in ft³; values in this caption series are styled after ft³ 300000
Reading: ft³ 430.04
